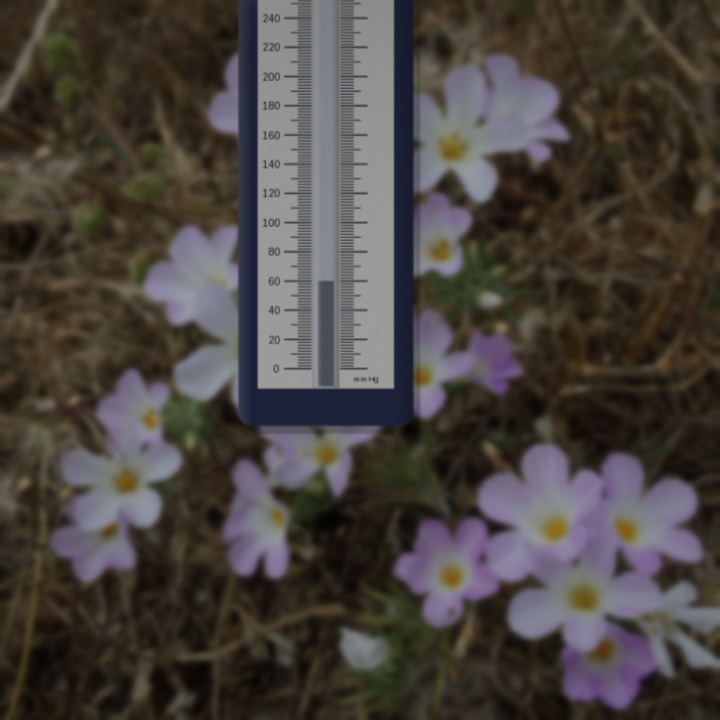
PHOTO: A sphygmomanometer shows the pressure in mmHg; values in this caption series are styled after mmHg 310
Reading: mmHg 60
